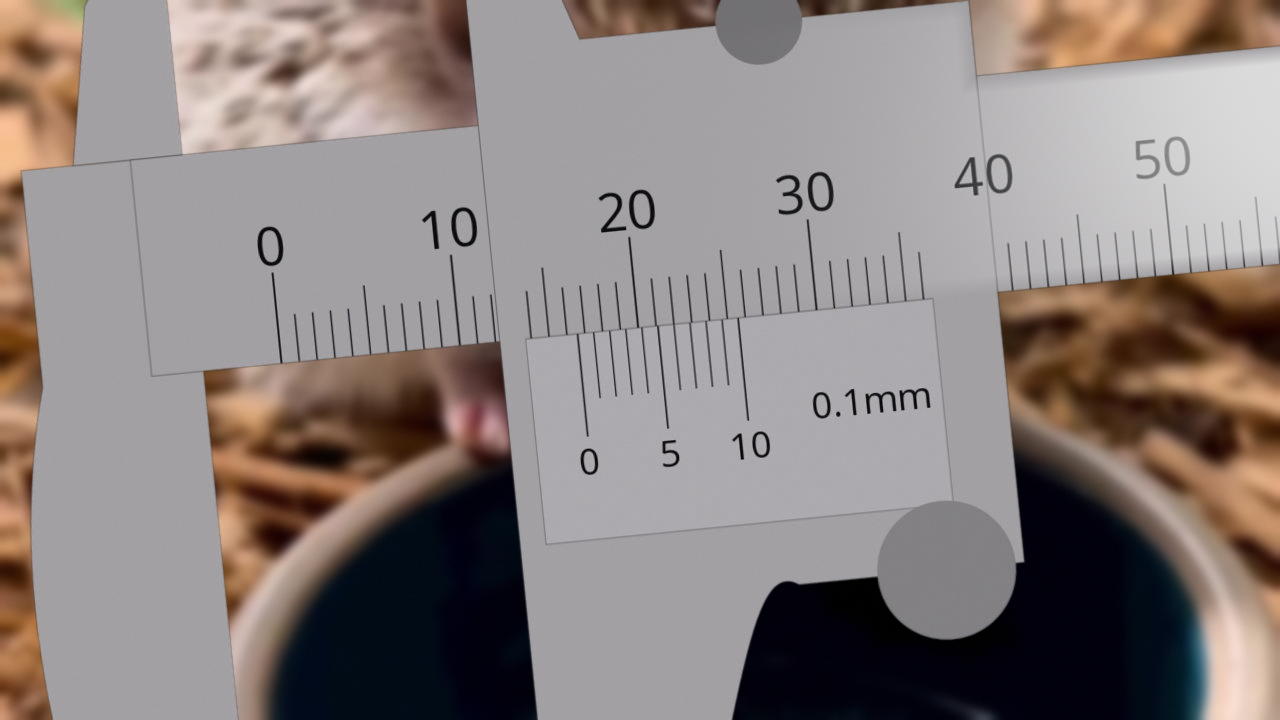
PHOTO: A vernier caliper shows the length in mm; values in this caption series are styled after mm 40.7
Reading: mm 16.6
